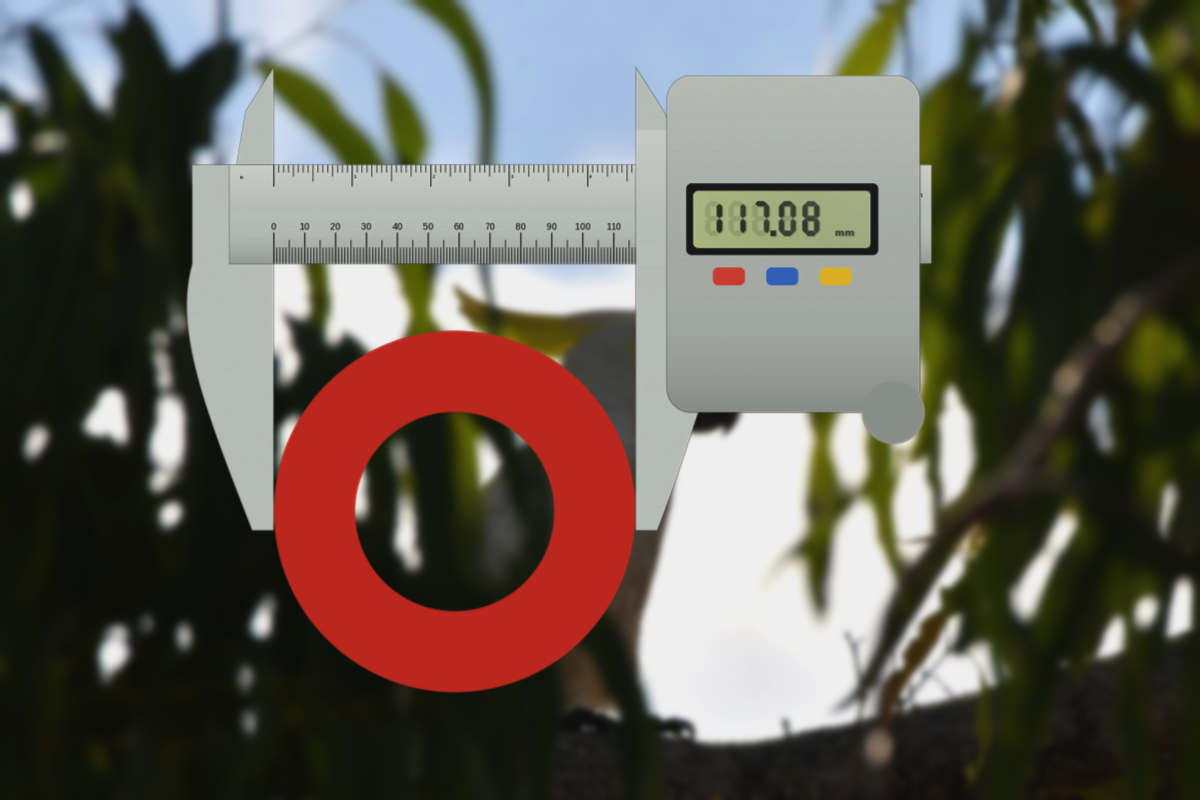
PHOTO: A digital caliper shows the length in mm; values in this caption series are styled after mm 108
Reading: mm 117.08
